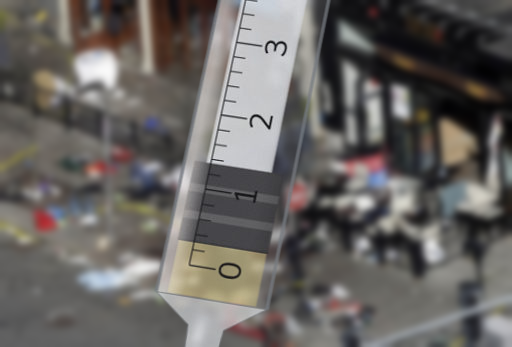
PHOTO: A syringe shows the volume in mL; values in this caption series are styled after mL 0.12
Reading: mL 0.3
